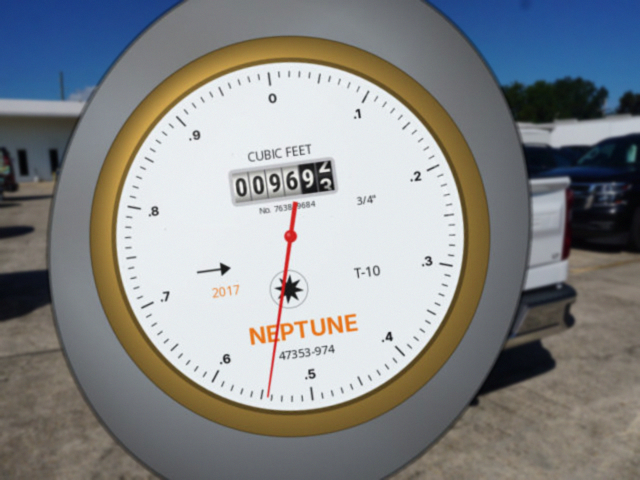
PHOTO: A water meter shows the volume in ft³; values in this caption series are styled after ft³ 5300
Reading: ft³ 9692.54
